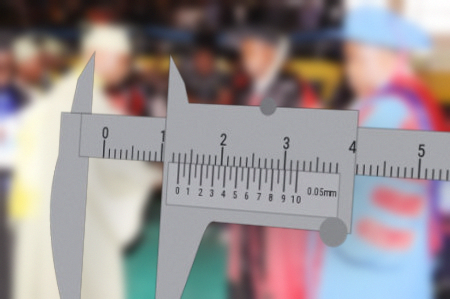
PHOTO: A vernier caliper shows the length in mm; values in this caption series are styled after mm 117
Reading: mm 13.0
